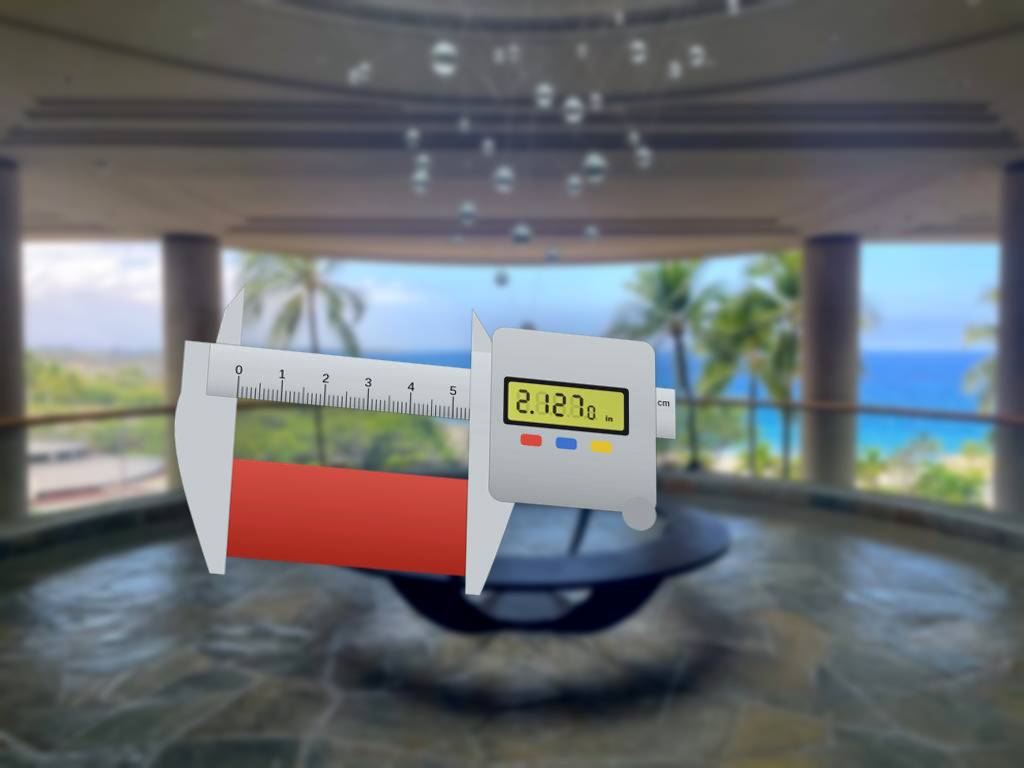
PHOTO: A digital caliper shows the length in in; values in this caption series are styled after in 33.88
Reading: in 2.1270
